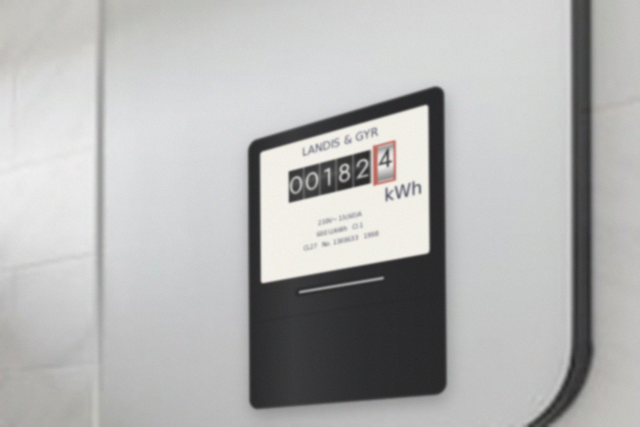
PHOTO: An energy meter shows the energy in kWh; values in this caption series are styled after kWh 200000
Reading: kWh 182.4
